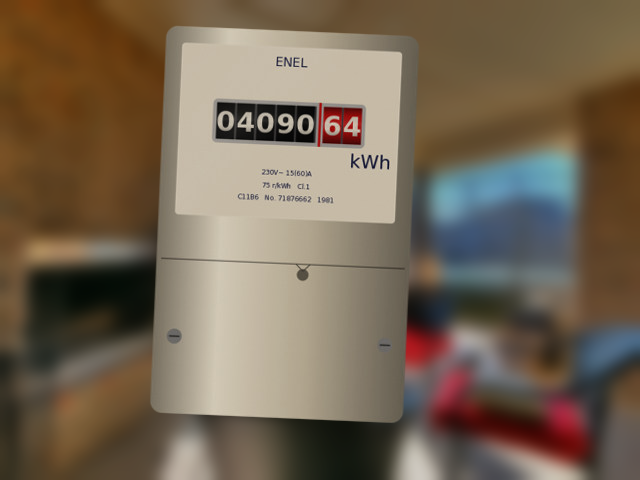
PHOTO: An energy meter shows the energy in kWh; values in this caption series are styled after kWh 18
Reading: kWh 4090.64
